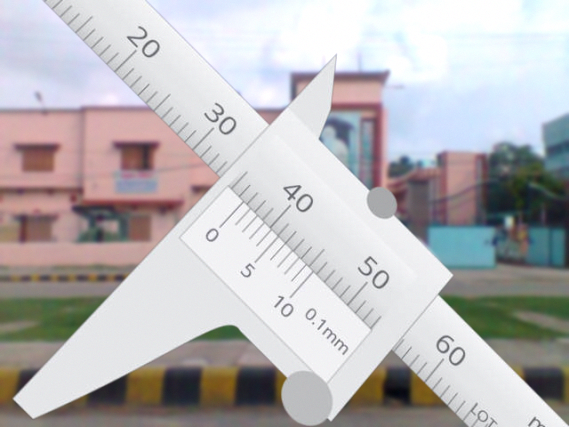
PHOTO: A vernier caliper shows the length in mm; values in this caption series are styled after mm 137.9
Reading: mm 36.6
